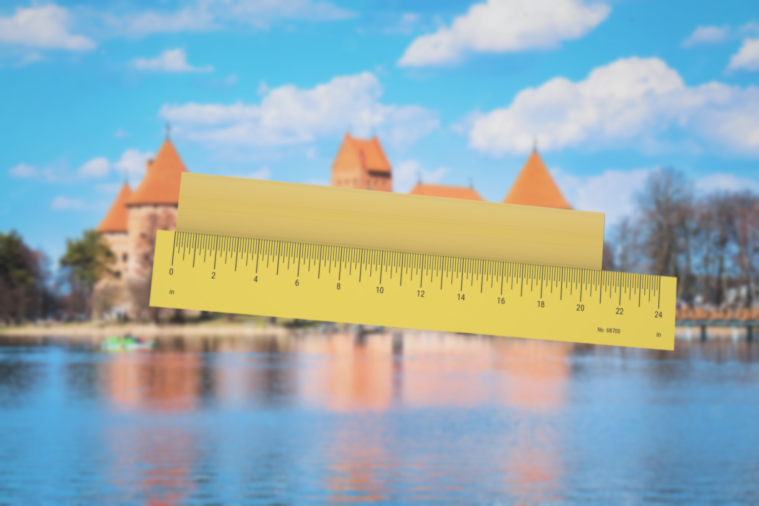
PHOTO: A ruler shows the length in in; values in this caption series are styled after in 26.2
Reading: in 21
